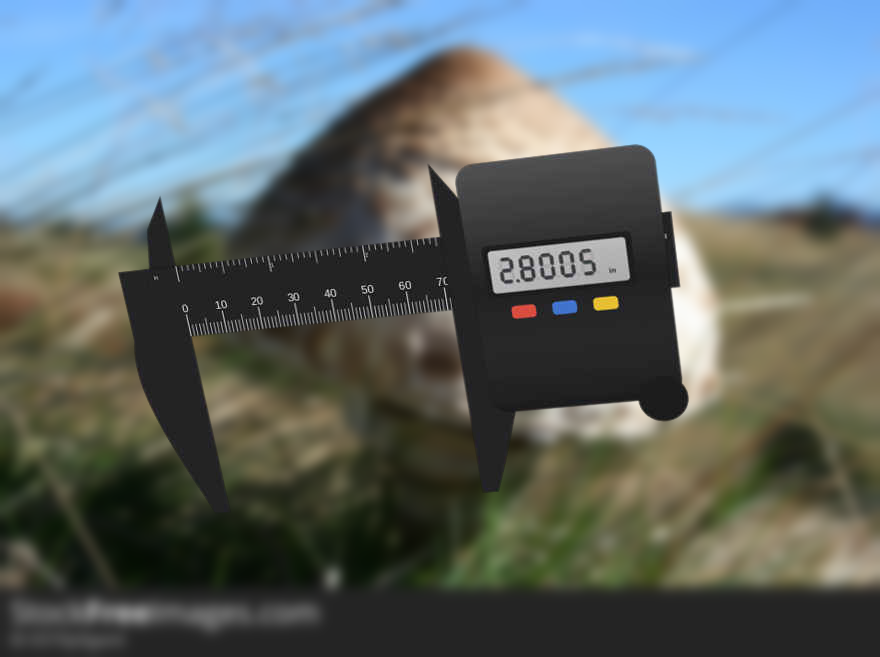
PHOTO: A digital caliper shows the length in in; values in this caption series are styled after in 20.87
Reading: in 2.8005
